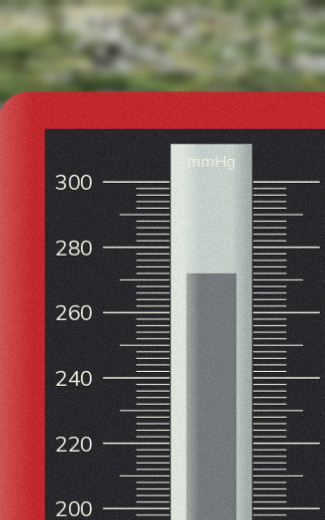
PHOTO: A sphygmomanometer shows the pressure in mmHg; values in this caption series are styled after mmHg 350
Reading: mmHg 272
